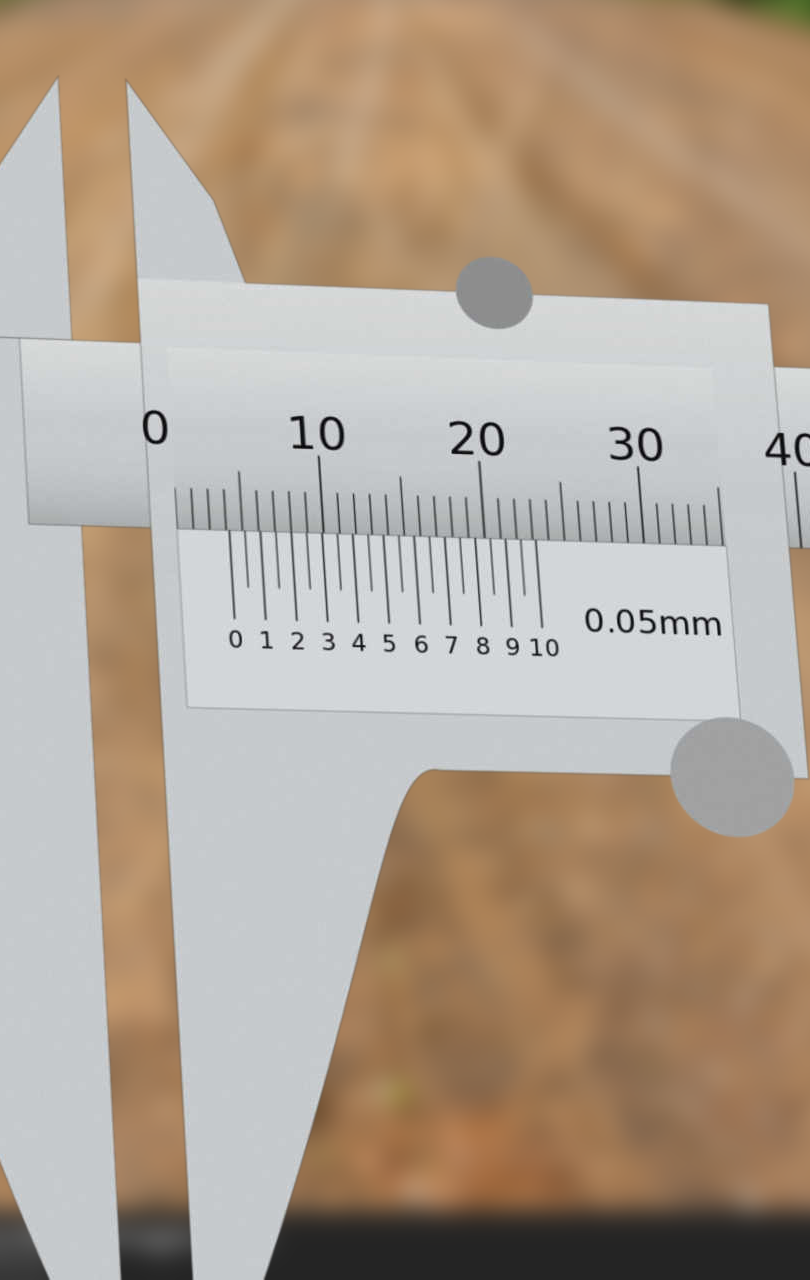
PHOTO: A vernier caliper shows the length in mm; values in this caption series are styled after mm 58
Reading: mm 4.2
